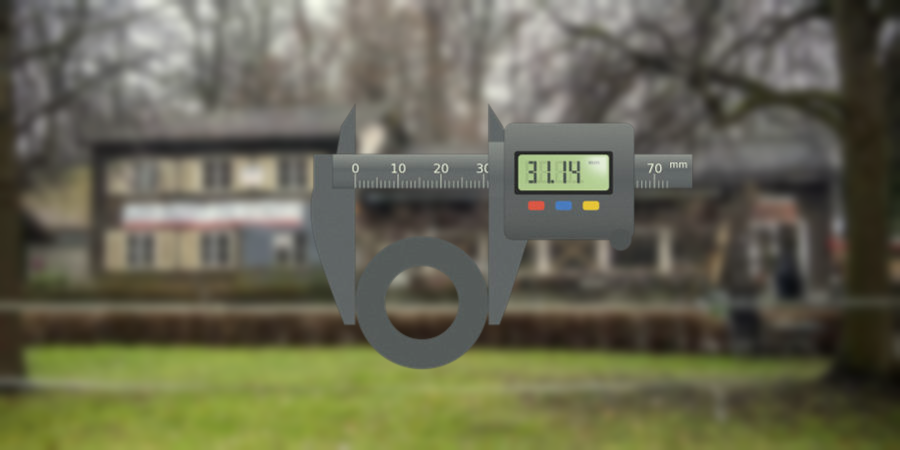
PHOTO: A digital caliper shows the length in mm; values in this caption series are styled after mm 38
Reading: mm 31.14
